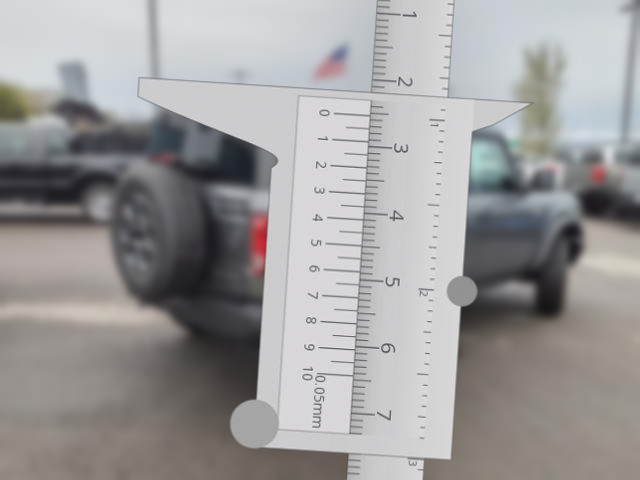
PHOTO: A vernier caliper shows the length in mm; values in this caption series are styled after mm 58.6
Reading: mm 25.4
